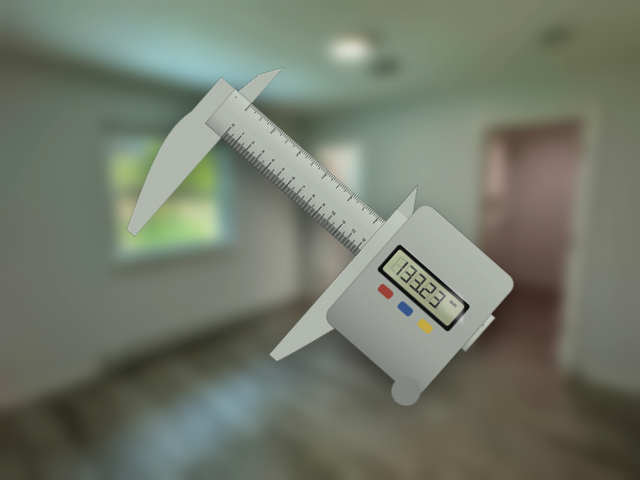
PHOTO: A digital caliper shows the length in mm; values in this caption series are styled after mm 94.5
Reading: mm 133.23
